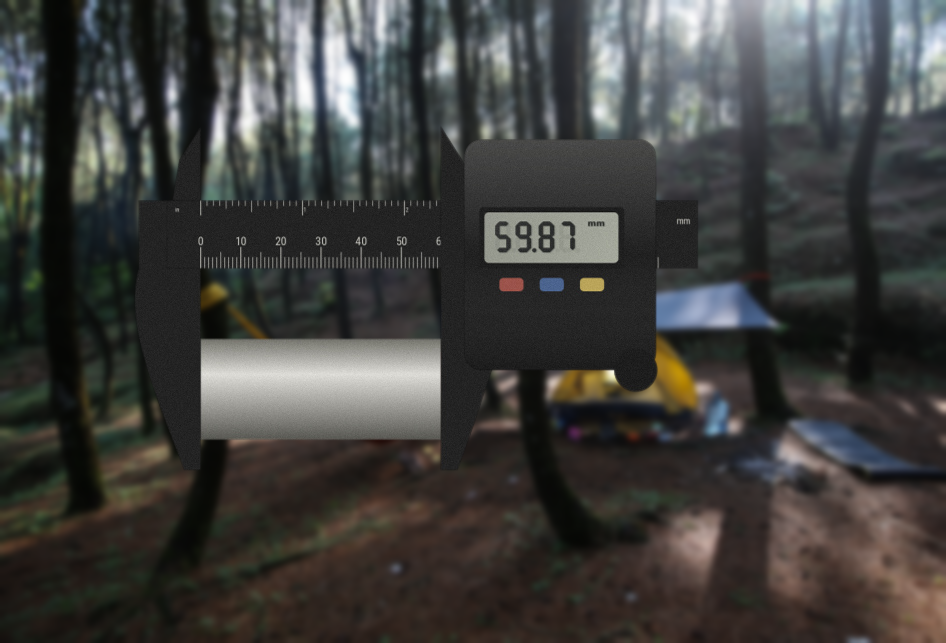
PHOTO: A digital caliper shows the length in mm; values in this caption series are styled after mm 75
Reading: mm 59.87
